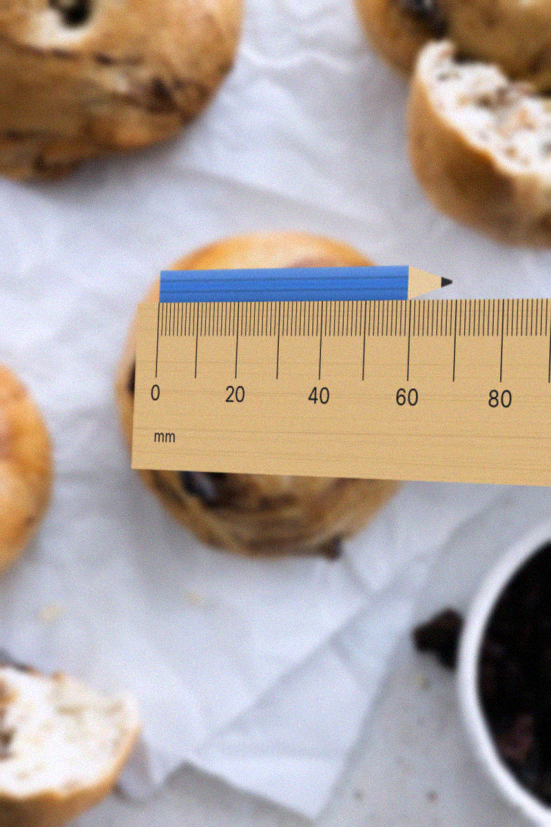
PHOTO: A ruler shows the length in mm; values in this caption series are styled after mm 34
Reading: mm 69
